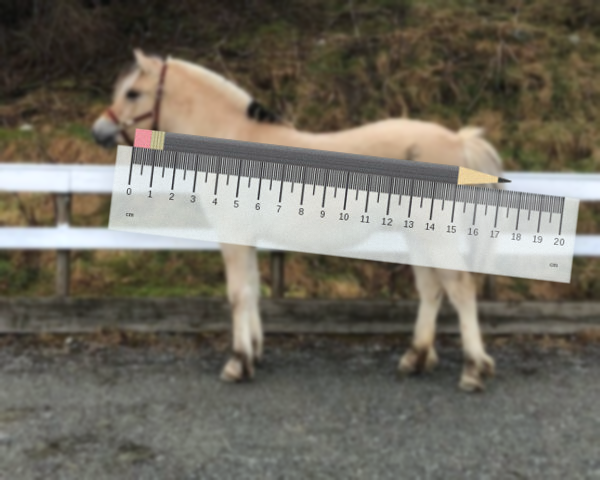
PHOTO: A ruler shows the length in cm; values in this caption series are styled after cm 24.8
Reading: cm 17.5
